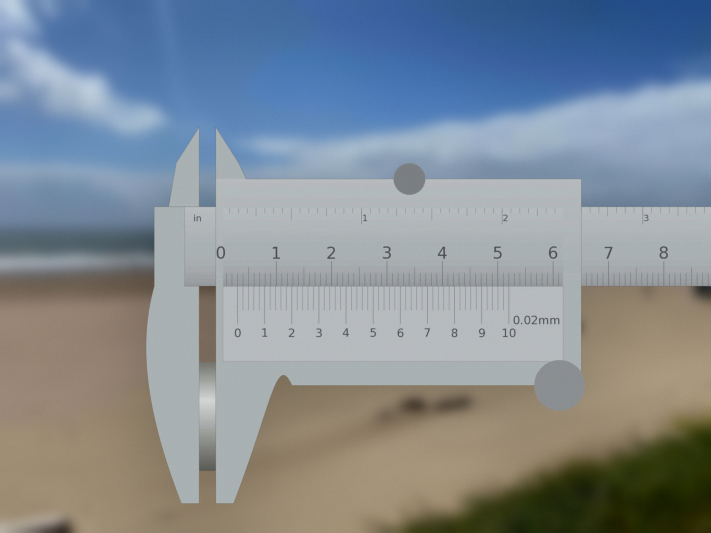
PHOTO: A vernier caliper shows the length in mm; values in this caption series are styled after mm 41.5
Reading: mm 3.0
